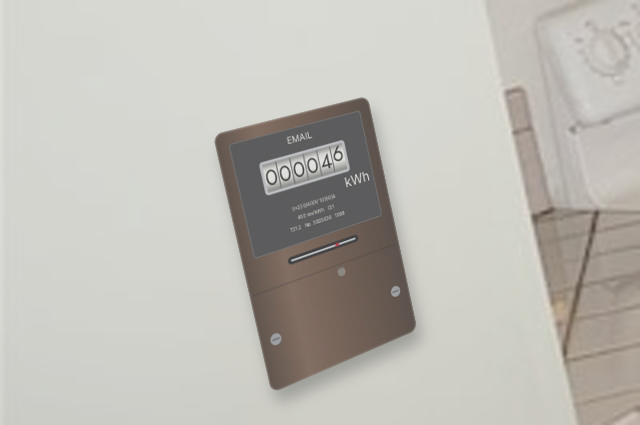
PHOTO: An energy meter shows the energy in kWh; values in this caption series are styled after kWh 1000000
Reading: kWh 46
